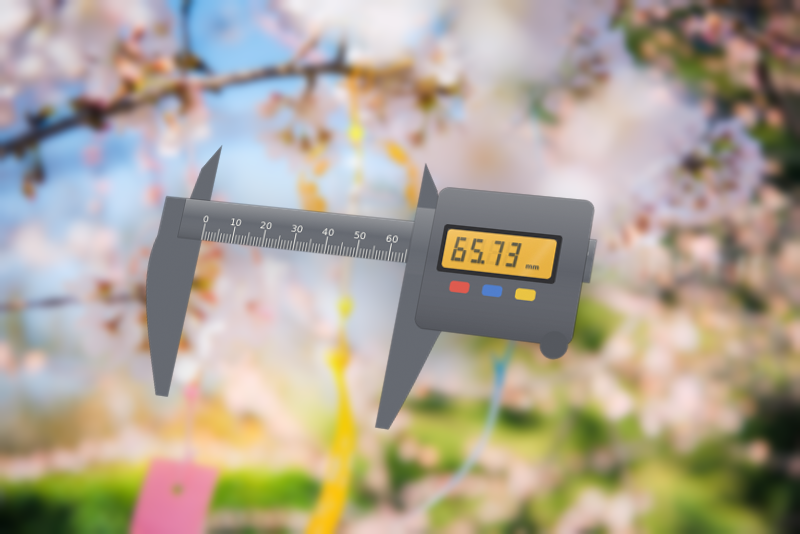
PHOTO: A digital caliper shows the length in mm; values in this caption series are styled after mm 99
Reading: mm 65.73
